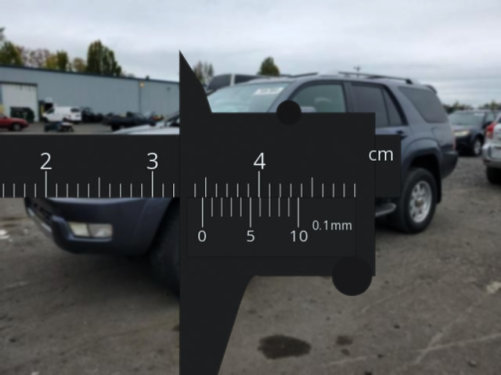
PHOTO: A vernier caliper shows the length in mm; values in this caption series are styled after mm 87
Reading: mm 34.7
